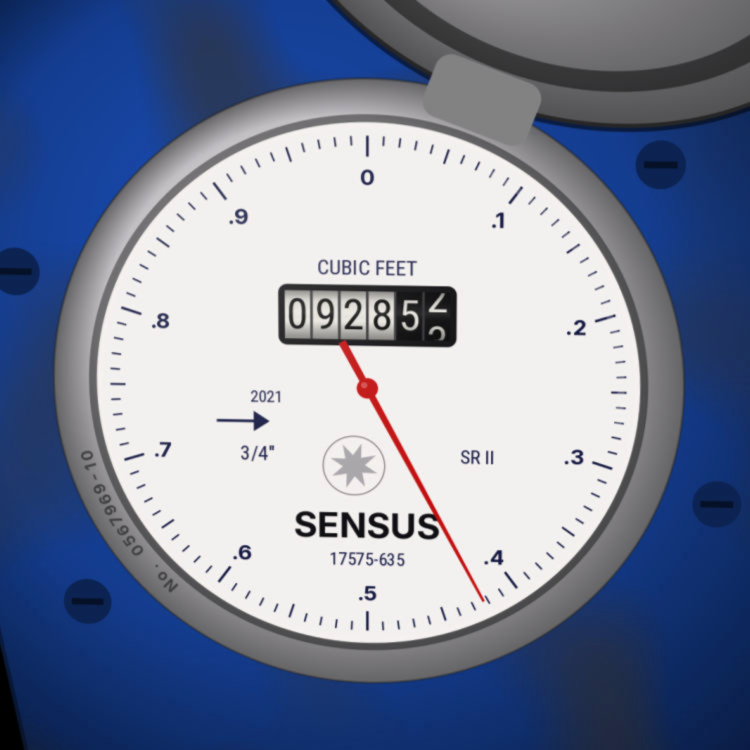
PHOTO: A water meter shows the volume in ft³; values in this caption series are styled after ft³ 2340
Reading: ft³ 92852.42
